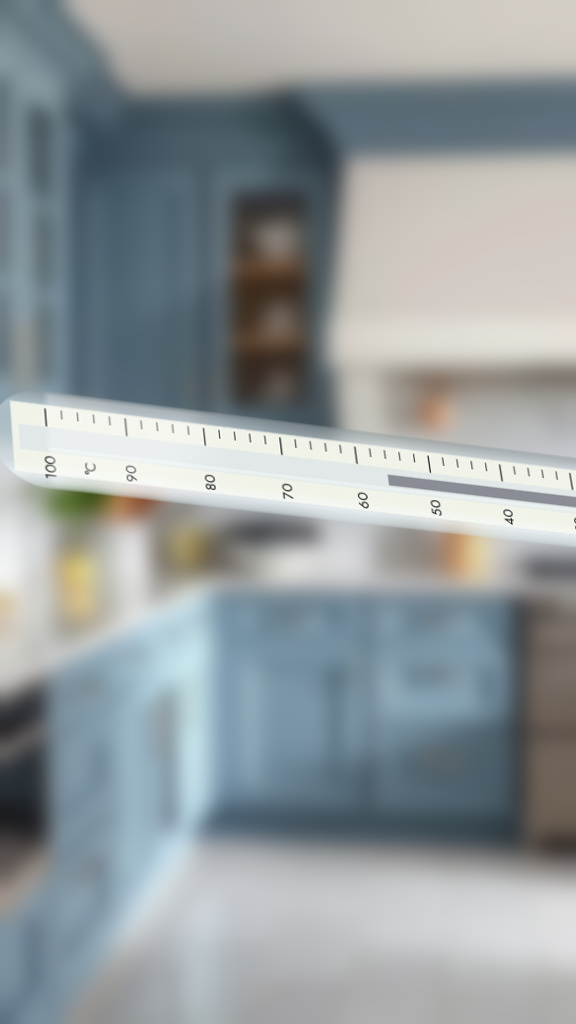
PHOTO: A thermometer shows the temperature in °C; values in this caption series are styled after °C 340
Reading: °C 56
